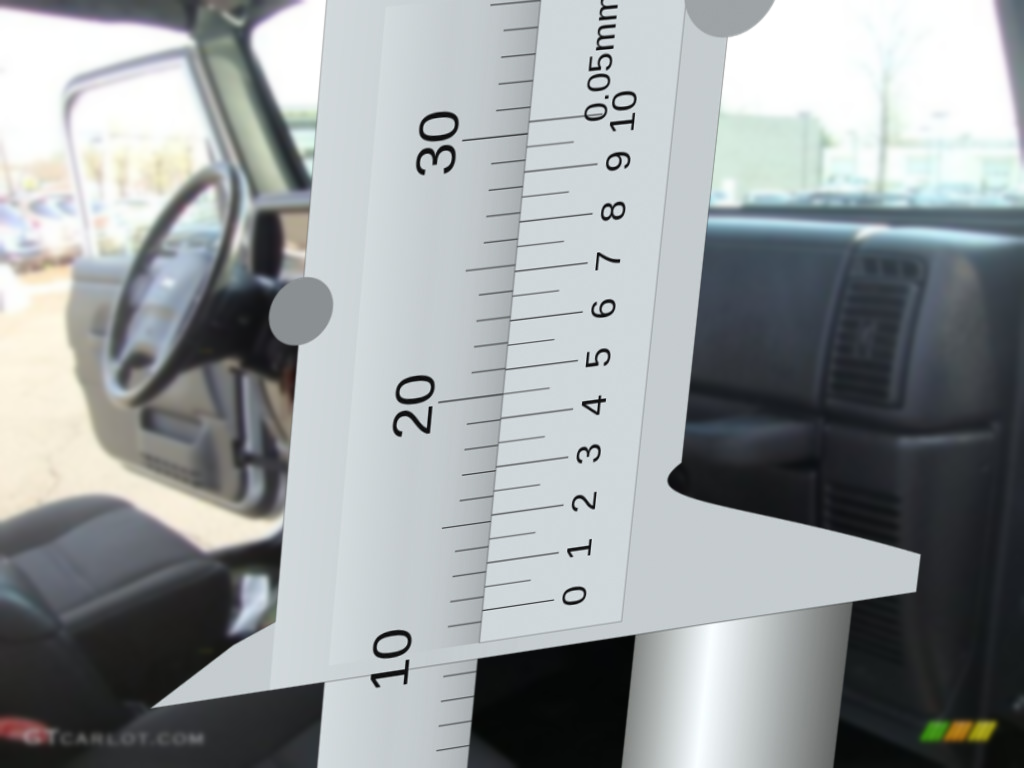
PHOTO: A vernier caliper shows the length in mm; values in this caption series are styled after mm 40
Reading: mm 11.45
